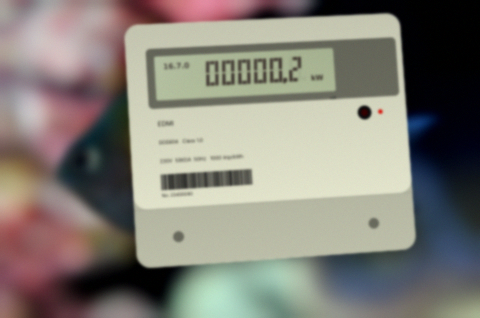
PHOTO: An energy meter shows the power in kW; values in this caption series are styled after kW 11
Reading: kW 0.2
